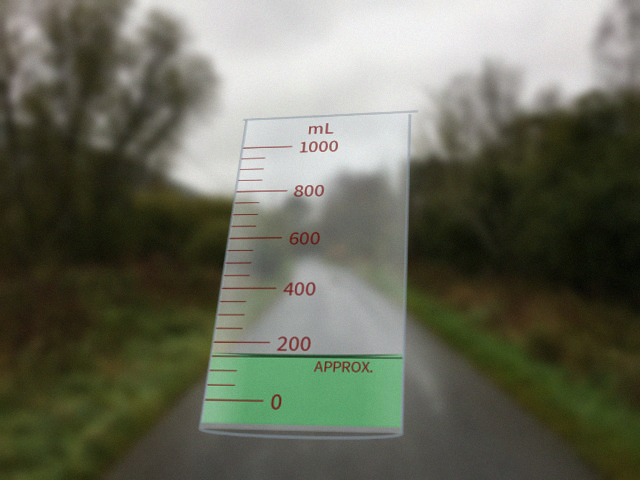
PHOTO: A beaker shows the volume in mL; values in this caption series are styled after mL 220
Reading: mL 150
